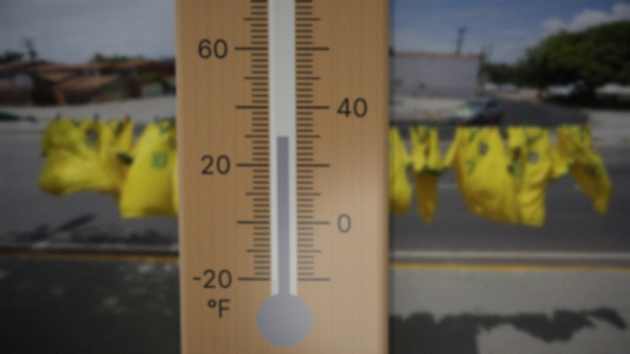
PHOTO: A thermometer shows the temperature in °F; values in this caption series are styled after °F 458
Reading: °F 30
